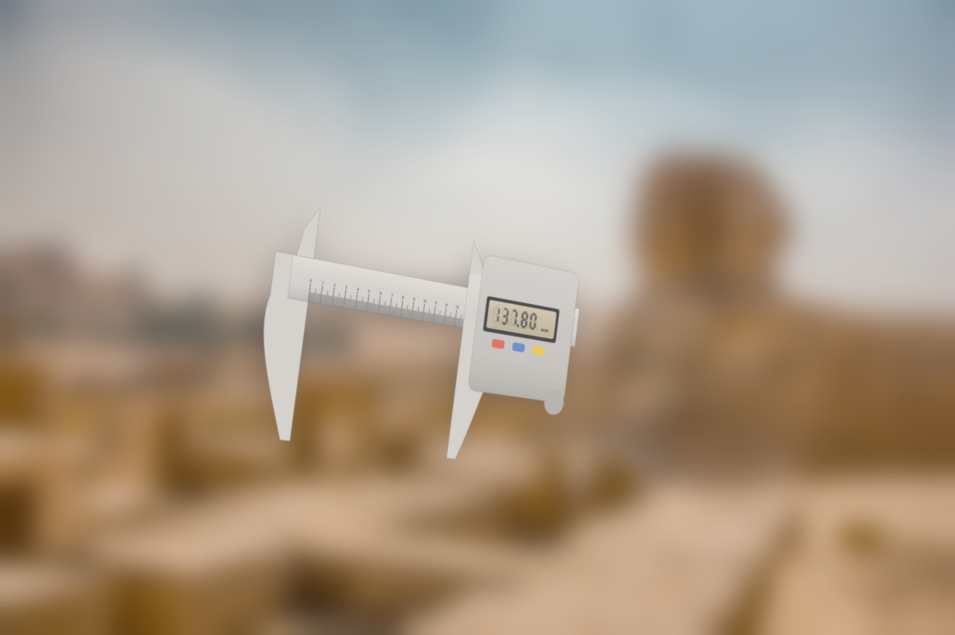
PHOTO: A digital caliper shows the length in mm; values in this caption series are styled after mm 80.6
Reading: mm 137.80
